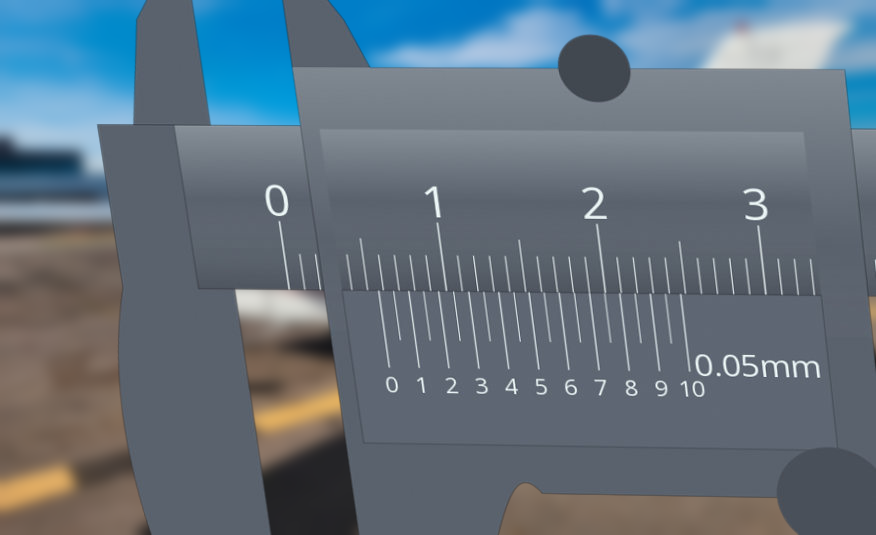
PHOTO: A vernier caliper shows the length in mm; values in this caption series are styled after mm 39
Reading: mm 5.7
